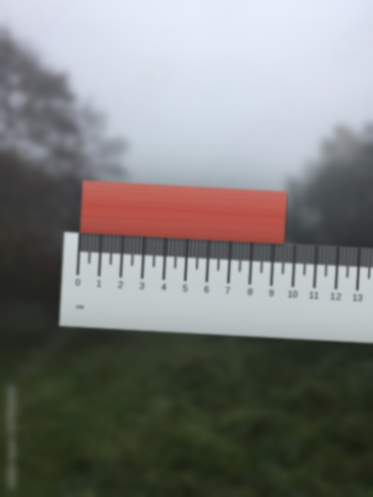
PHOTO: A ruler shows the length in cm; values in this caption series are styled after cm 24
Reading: cm 9.5
